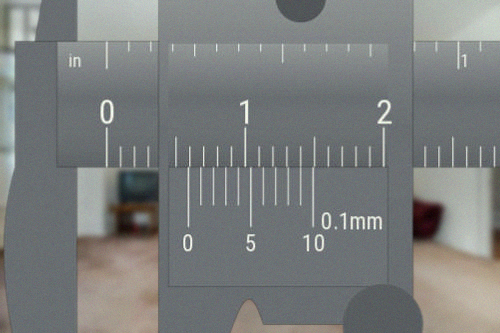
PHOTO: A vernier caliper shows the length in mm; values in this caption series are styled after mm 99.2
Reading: mm 5.9
